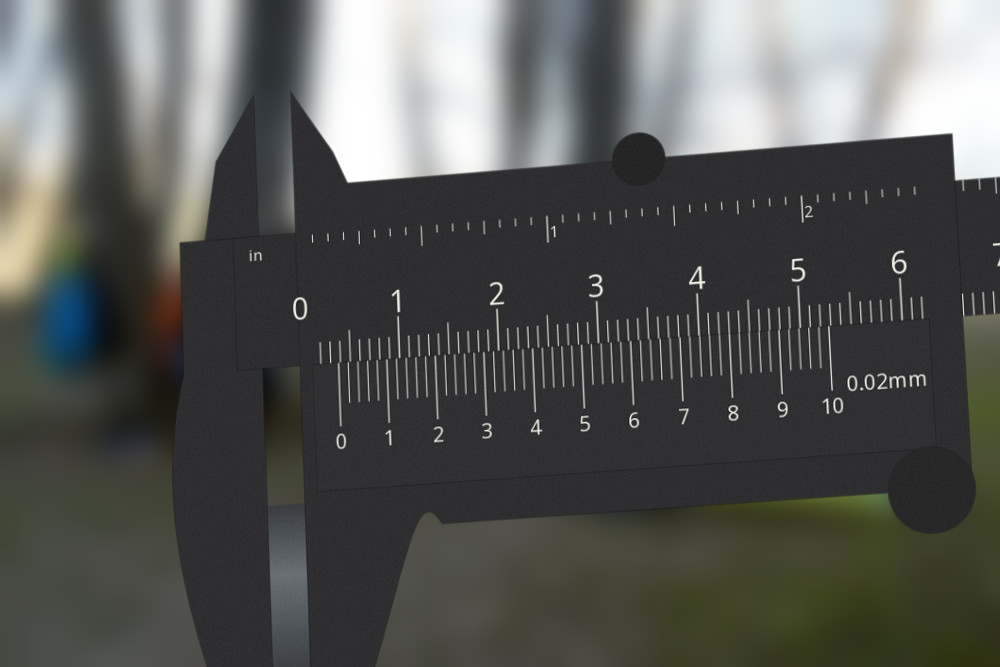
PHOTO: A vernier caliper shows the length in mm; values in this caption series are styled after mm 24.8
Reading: mm 3.8
